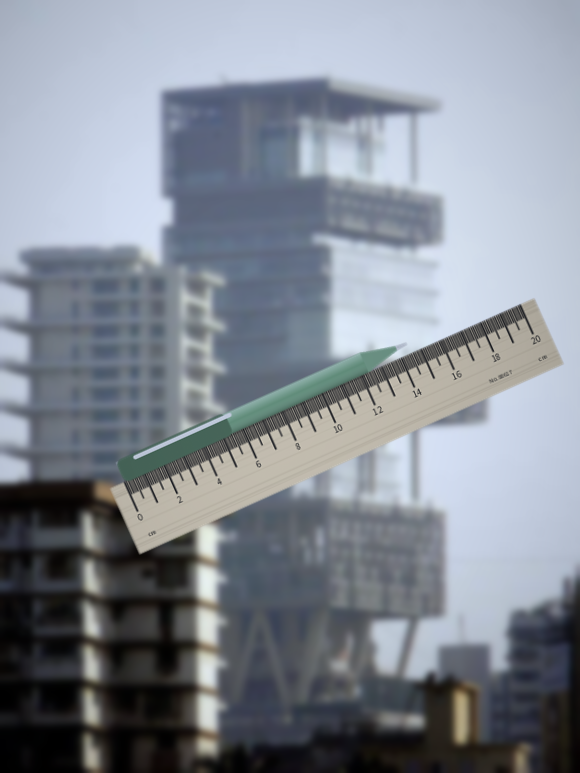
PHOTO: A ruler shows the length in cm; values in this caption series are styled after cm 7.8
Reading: cm 14.5
